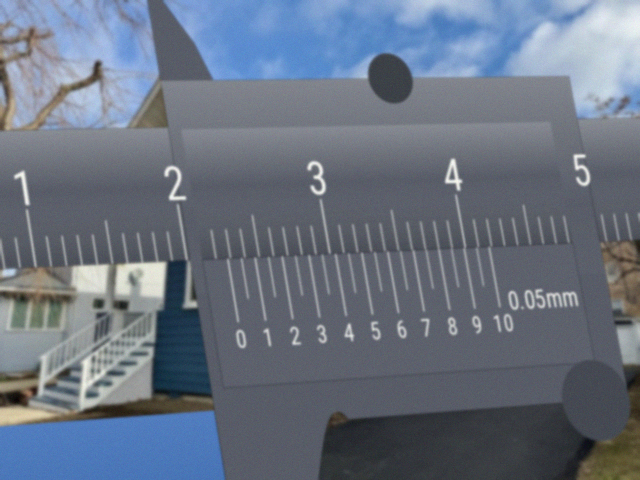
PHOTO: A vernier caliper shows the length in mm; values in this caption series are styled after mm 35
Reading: mm 22.8
